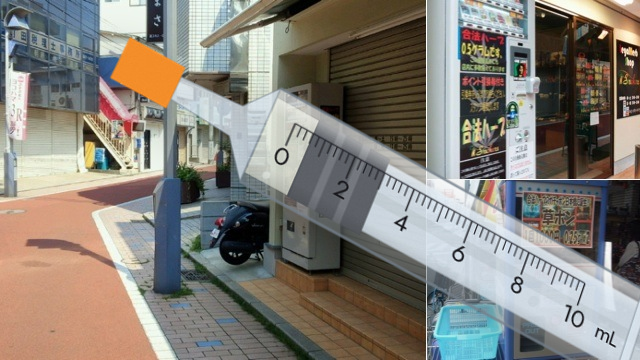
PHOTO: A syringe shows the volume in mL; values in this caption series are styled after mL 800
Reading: mL 0.6
